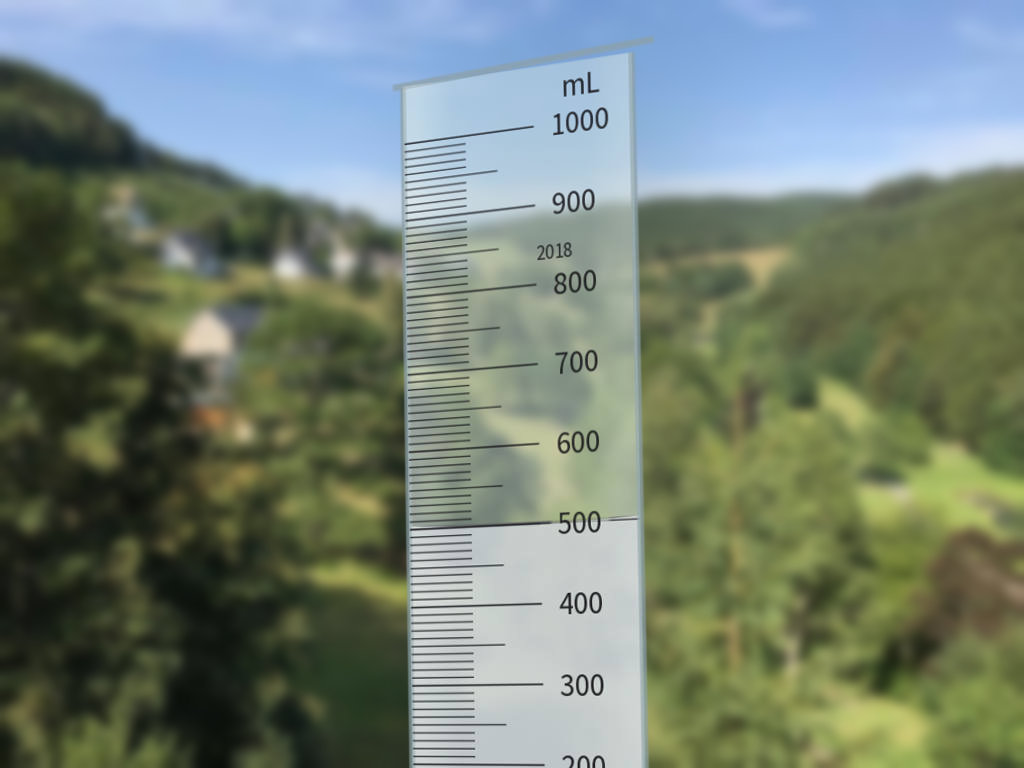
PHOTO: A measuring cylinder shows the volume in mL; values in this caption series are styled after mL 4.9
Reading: mL 500
